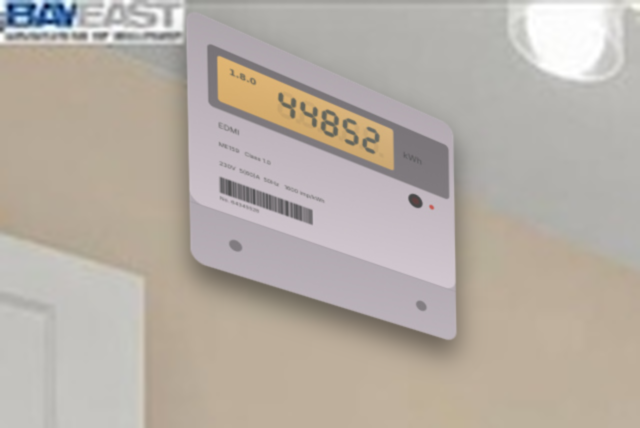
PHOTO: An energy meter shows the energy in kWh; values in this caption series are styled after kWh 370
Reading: kWh 44852
